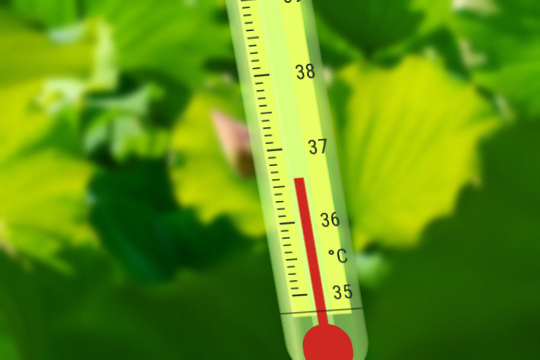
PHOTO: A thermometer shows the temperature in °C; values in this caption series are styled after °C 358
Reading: °C 36.6
